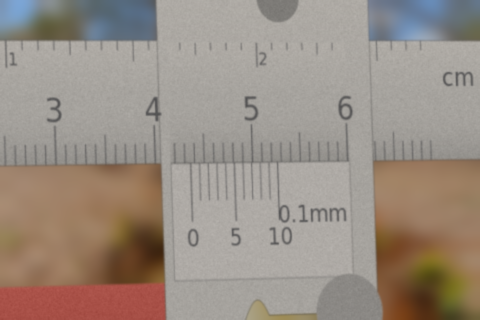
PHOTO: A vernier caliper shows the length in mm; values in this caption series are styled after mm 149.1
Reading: mm 43.6
